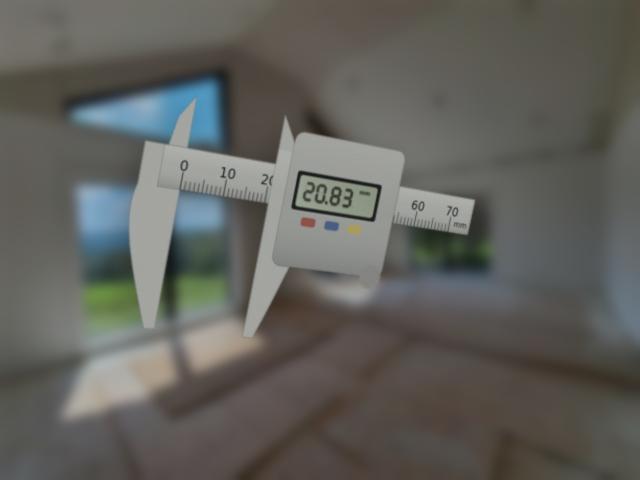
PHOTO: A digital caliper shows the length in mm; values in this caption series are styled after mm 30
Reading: mm 20.83
